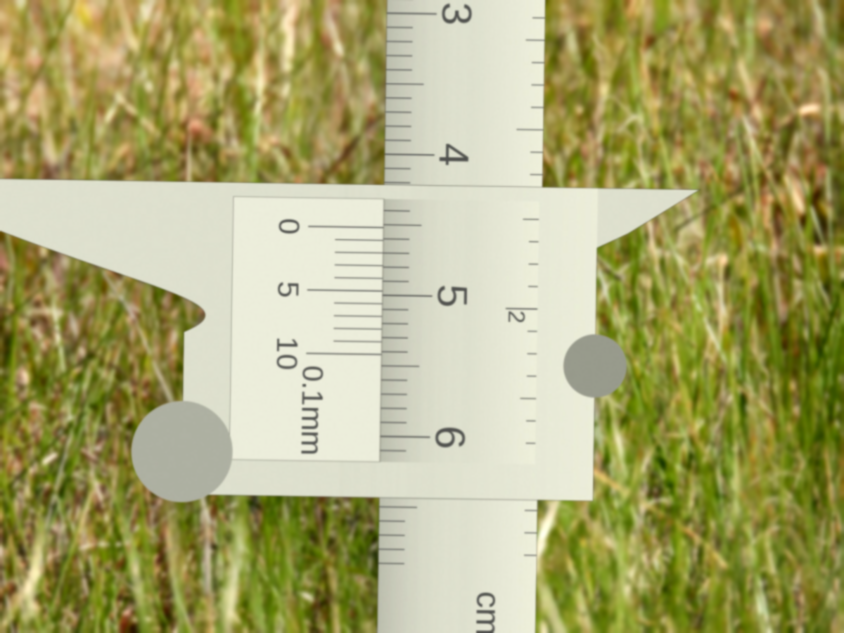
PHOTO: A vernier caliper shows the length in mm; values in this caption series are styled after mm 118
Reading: mm 45.2
